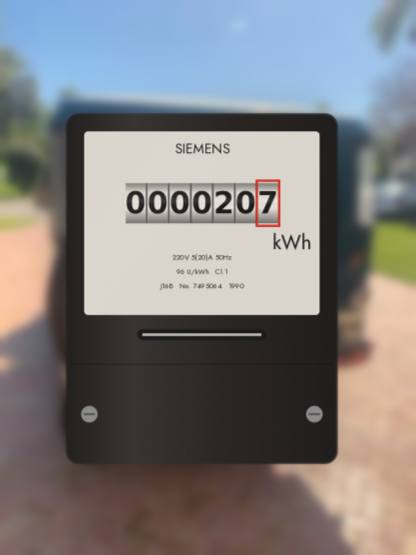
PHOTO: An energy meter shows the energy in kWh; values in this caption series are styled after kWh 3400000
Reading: kWh 20.7
